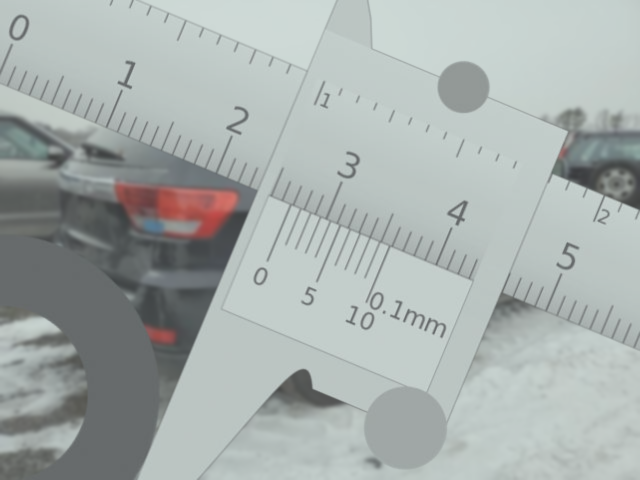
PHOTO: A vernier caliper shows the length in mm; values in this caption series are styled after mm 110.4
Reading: mm 26.8
